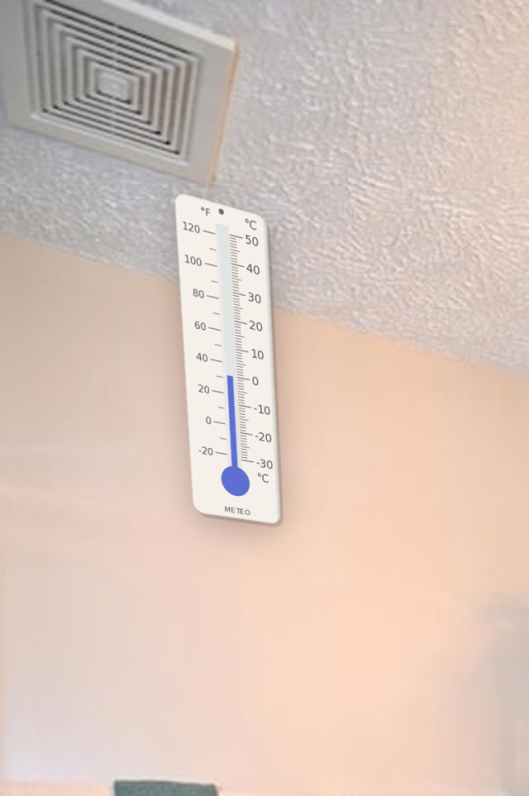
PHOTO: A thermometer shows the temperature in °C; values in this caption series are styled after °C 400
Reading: °C 0
